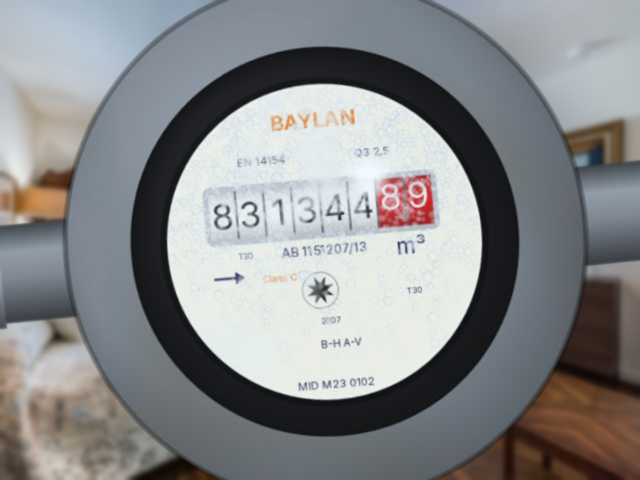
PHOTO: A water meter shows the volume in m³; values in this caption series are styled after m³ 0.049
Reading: m³ 831344.89
